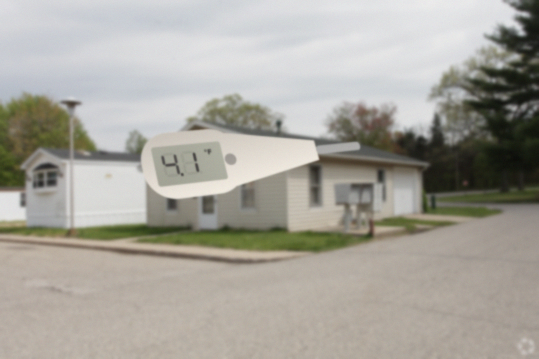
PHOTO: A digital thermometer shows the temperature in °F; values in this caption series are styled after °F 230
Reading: °F 4.1
